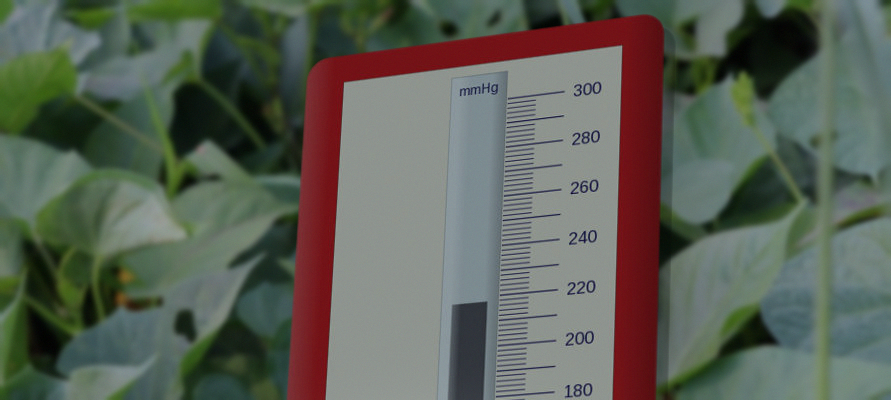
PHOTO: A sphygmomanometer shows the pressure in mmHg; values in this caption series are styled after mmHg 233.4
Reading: mmHg 218
